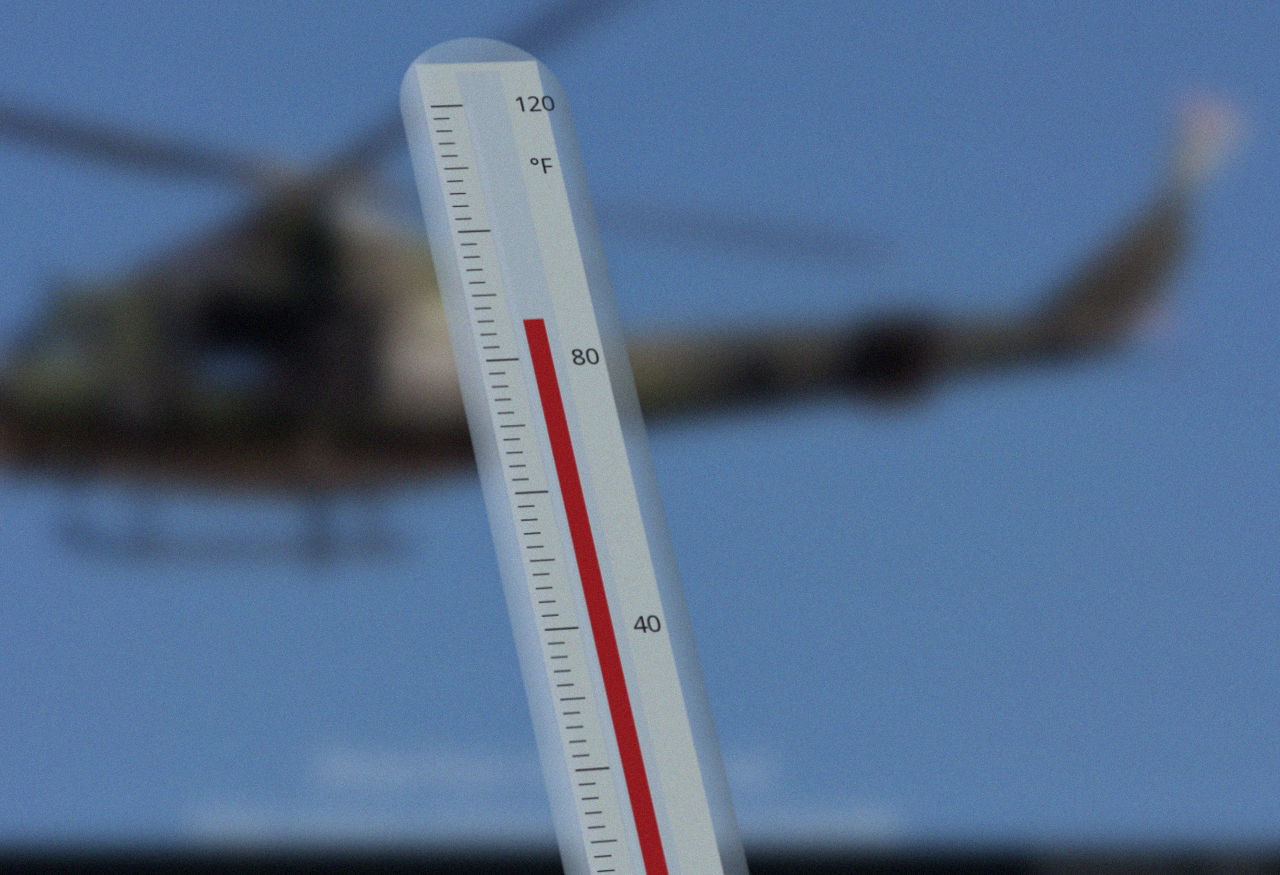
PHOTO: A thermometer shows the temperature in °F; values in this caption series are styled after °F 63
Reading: °F 86
